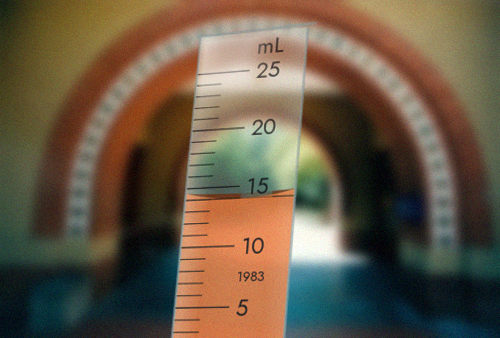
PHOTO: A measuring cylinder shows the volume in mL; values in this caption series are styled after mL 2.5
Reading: mL 14
